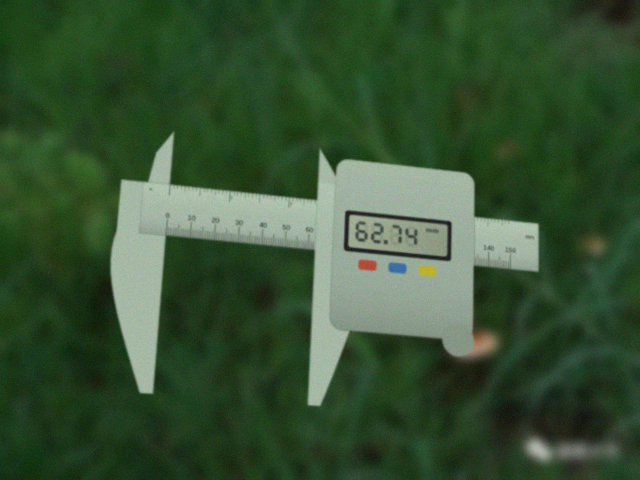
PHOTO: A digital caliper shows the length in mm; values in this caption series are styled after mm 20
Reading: mm 62.74
